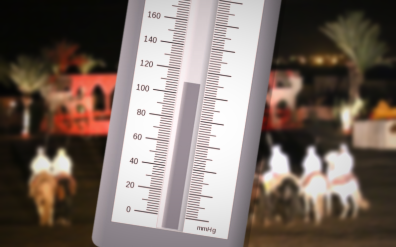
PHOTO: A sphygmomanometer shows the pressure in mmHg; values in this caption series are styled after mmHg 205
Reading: mmHg 110
